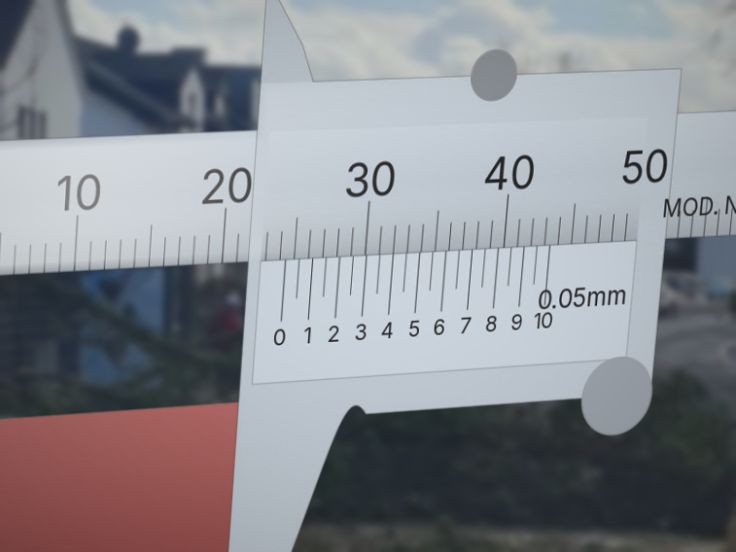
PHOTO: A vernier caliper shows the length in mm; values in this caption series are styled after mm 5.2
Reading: mm 24.4
